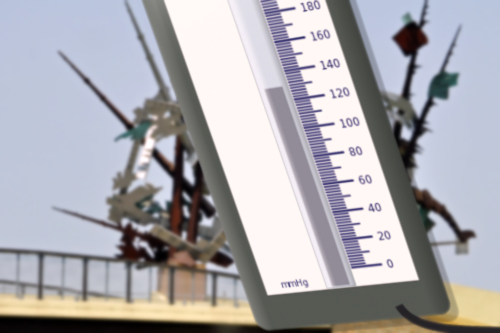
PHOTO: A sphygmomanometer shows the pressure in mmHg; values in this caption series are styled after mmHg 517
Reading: mmHg 130
